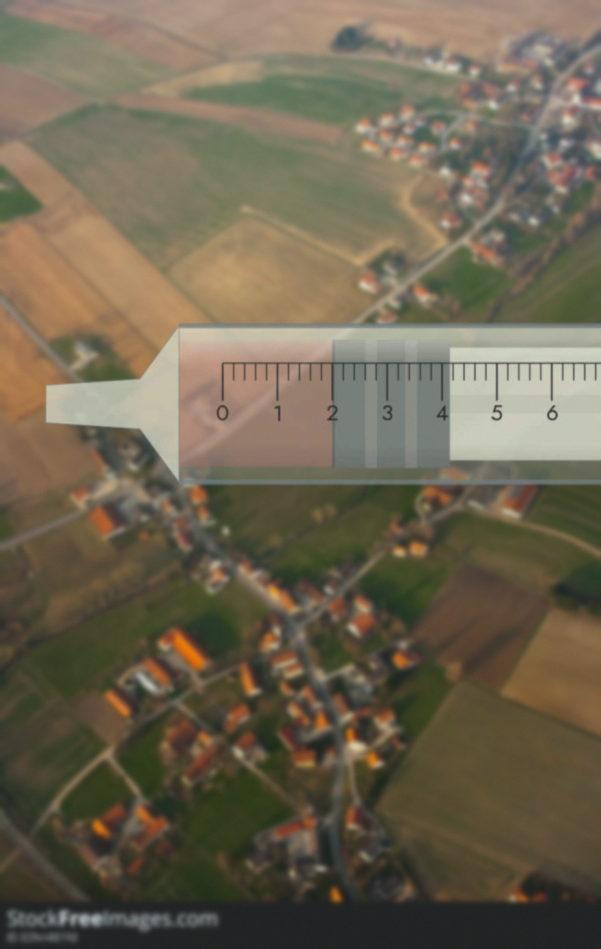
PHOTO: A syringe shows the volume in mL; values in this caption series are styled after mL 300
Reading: mL 2
